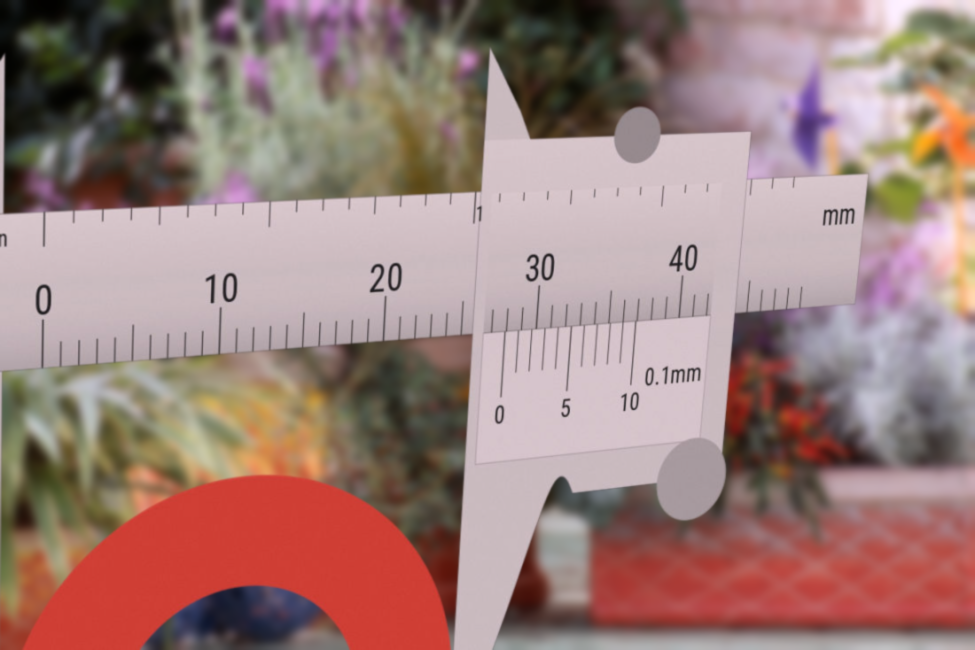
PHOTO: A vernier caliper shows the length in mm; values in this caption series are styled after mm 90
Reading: mm 27.9
